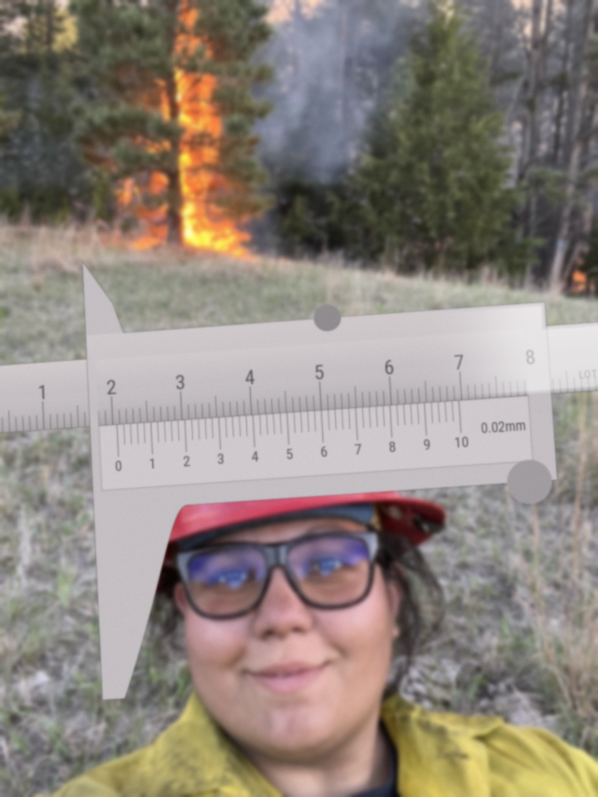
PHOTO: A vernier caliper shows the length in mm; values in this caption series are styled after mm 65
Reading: mm 20.6
